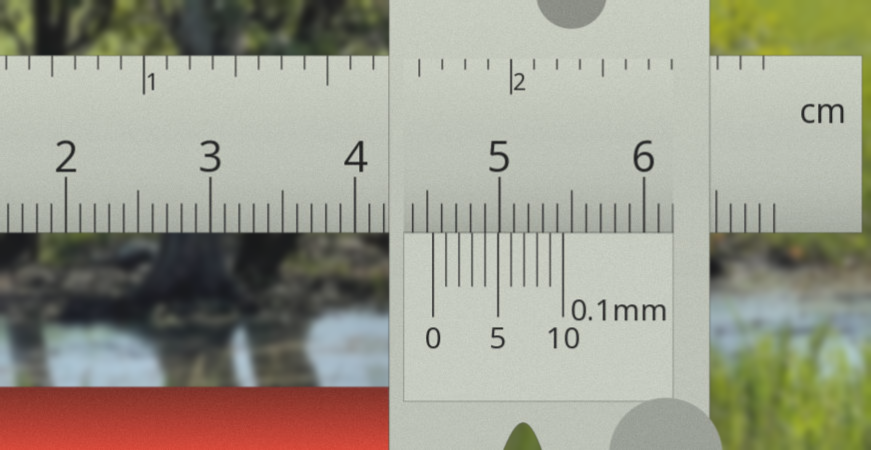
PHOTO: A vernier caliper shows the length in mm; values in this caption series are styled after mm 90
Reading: mm 45.4
